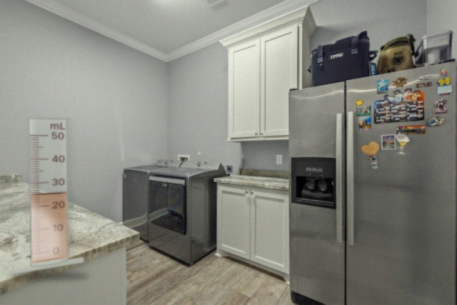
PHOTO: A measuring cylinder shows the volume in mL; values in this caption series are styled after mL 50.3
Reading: mL 25
